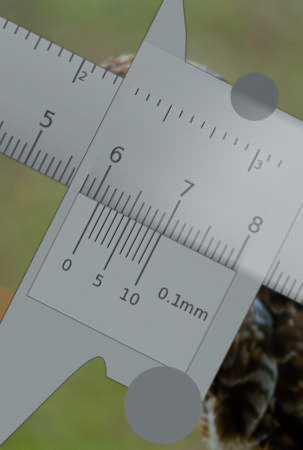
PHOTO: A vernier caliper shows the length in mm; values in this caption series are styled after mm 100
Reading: mm 60.8
